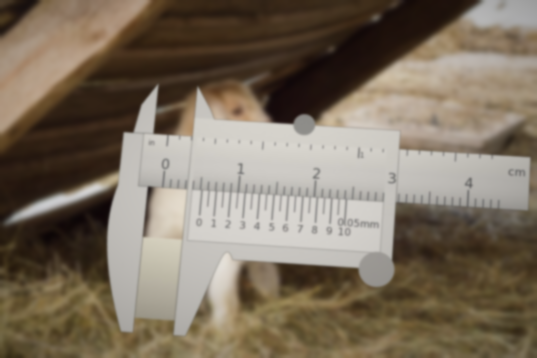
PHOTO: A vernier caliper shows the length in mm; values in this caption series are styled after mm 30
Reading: mm 5.2
